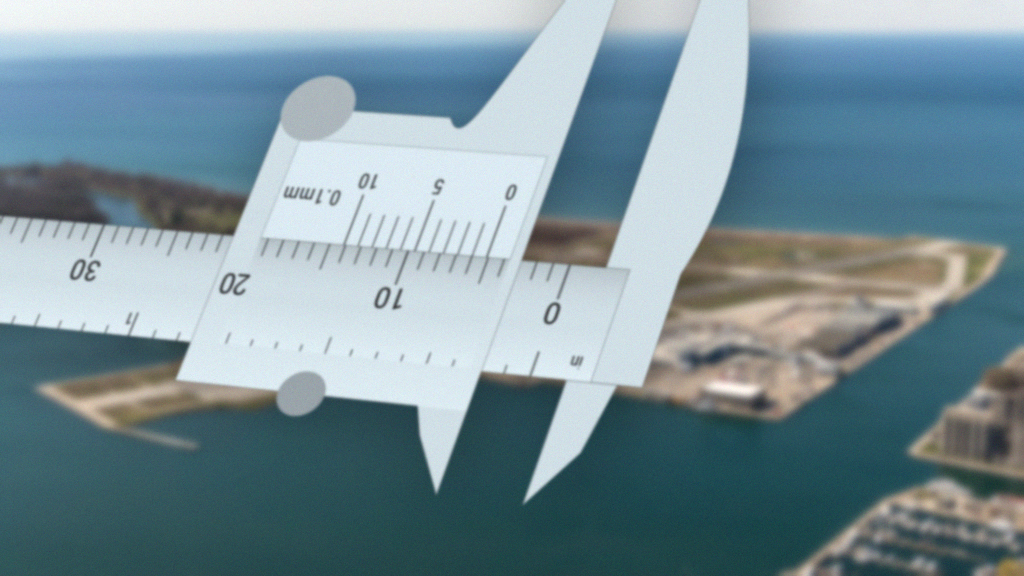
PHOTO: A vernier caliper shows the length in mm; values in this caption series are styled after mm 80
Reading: mm 5.1
